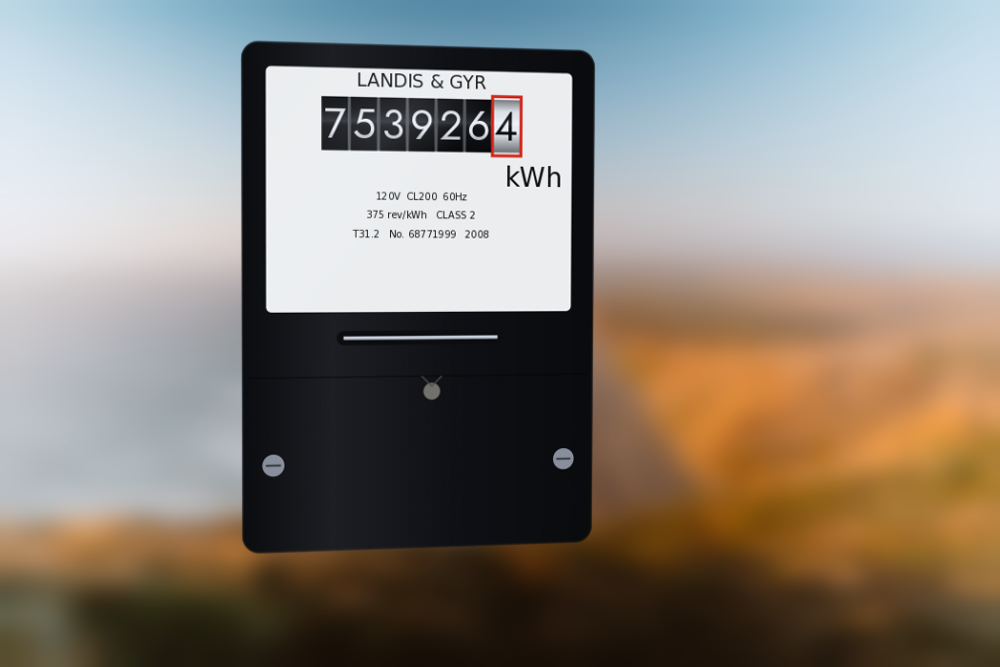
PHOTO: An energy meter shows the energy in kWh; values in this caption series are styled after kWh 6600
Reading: kWh 753926.4
